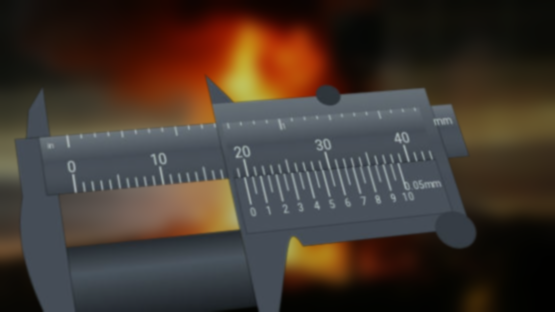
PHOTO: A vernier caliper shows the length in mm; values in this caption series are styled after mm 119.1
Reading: mm 19.6
